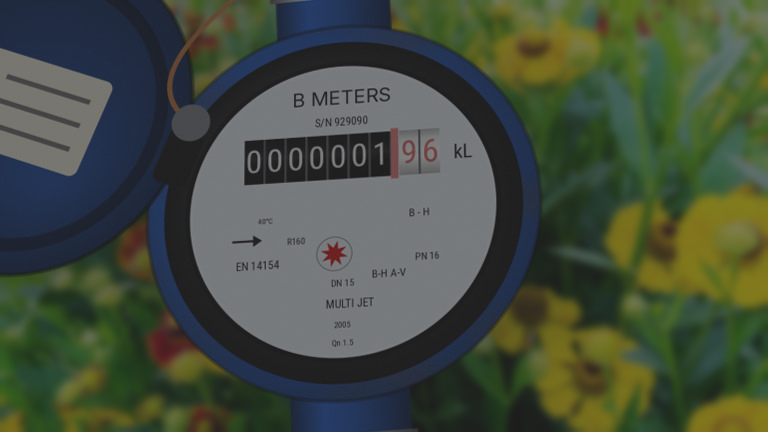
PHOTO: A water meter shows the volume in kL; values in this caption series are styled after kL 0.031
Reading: kL 1.96
